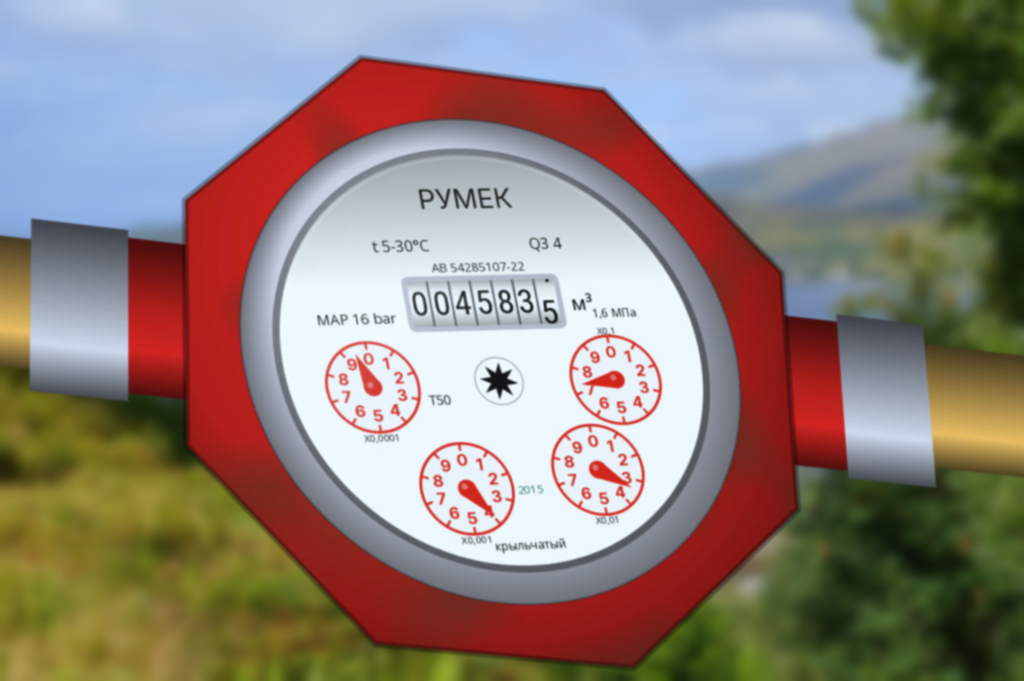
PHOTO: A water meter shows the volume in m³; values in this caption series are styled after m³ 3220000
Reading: m³ 45834.7339
